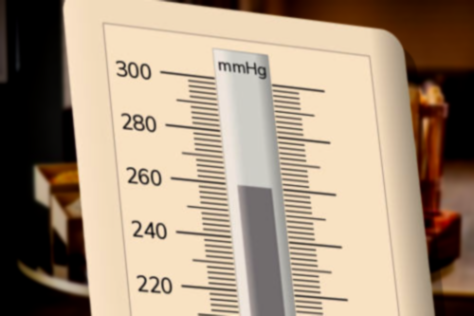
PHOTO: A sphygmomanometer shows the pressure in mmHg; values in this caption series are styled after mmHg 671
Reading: mmHg 260
